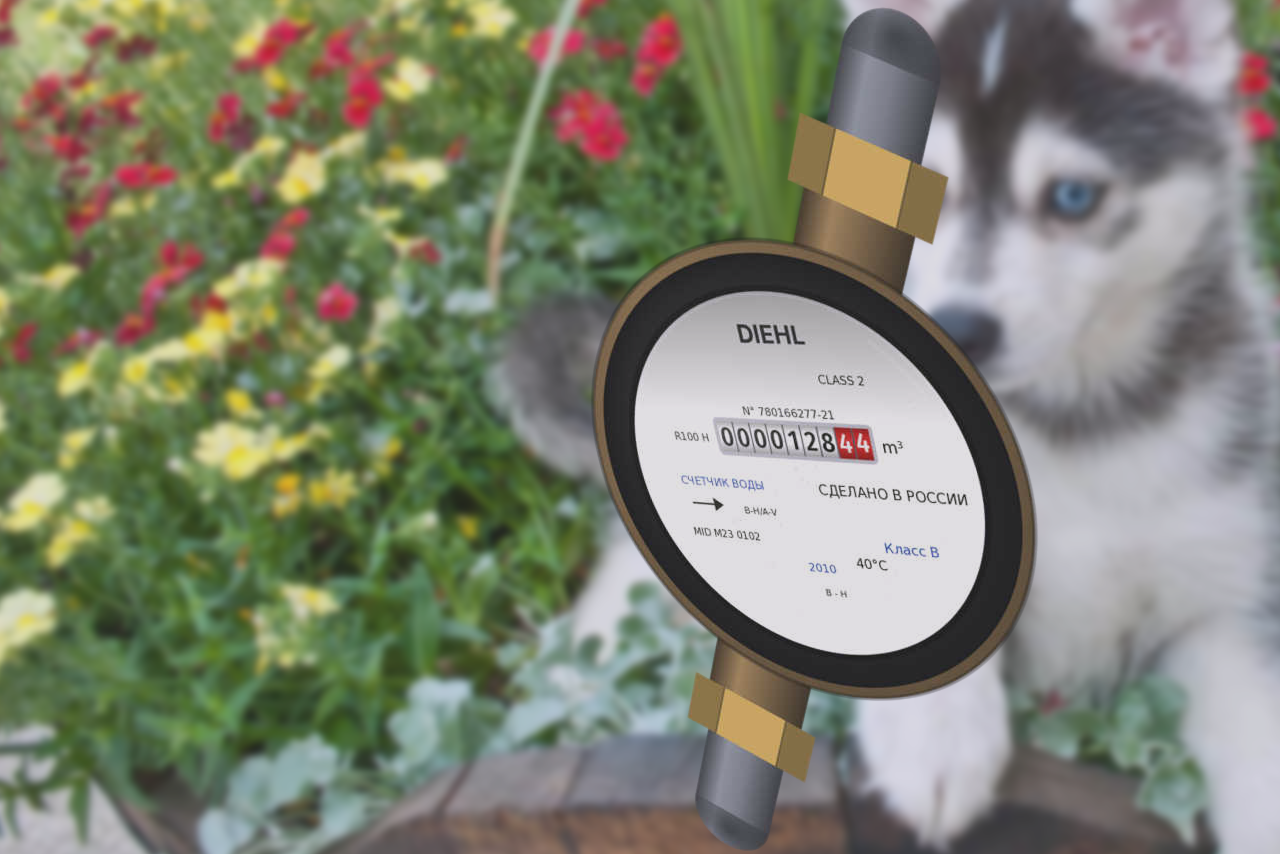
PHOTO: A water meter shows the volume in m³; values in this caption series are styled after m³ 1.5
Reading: m³ 128.44
